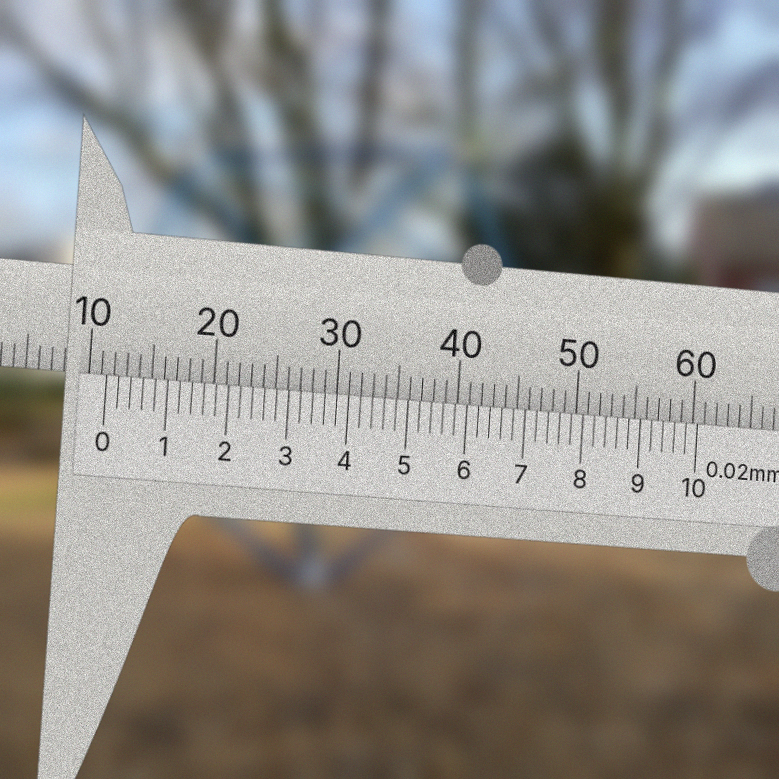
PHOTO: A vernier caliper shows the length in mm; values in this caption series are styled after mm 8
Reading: mm 11.4
